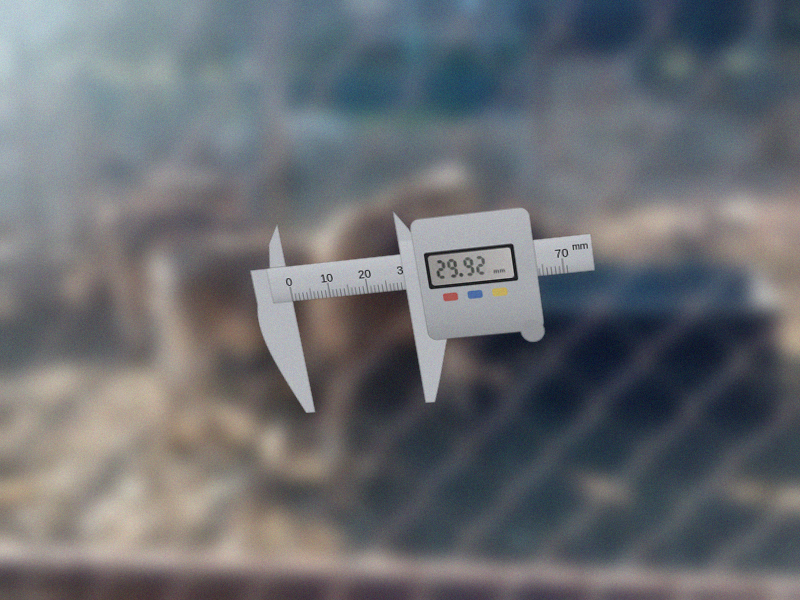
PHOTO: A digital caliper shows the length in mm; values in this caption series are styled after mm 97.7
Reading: mm 29.92
